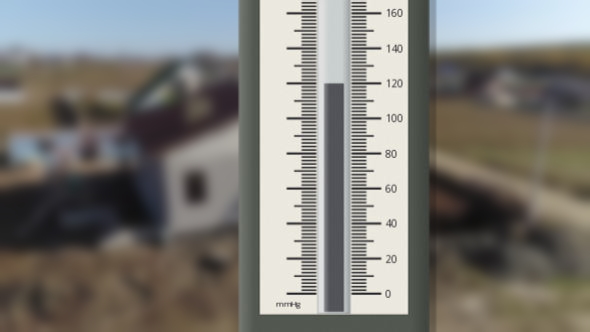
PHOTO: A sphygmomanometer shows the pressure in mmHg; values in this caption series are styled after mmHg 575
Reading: mmHg 120
